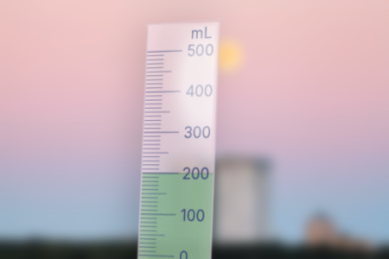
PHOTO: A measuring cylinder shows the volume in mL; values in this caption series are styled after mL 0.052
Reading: mL 200
